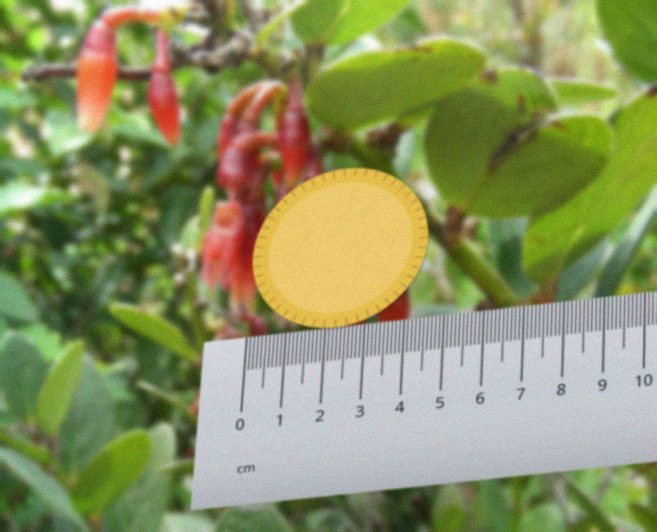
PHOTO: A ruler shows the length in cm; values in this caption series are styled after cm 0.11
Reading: cm 4.5
